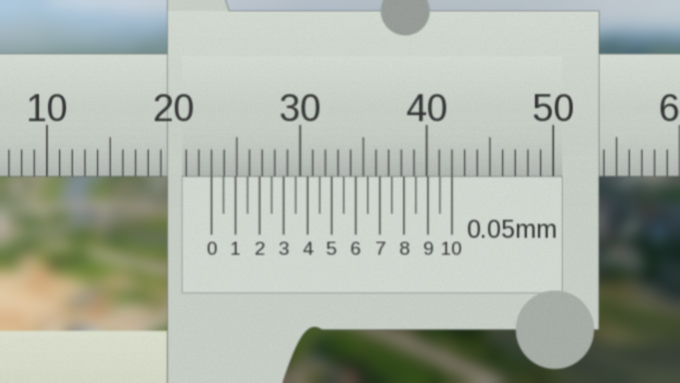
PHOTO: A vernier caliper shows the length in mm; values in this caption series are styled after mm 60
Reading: mm 23.0
